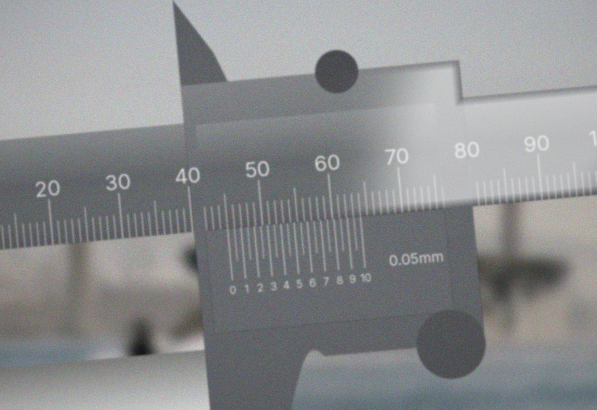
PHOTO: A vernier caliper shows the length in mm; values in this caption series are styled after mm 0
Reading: mm 45.0
